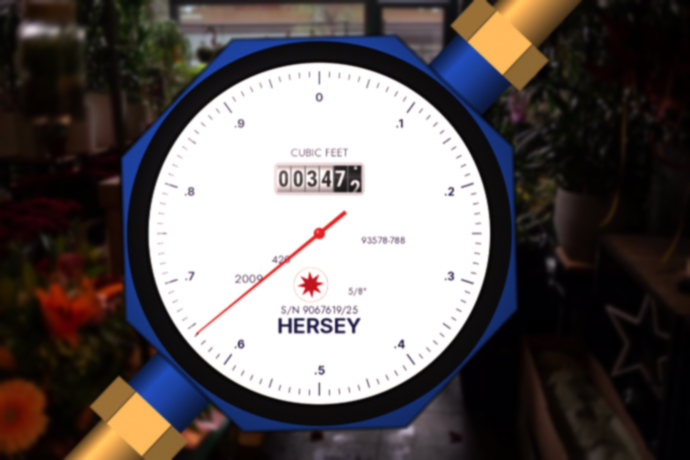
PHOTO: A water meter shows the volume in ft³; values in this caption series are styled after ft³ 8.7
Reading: ft³ 3471.64
